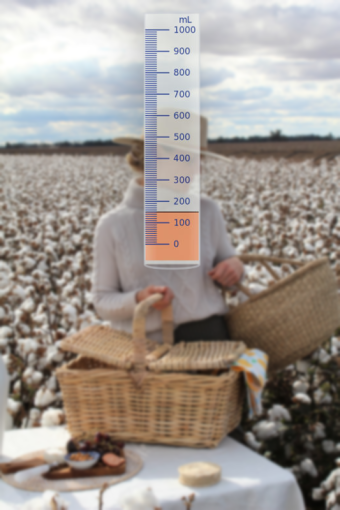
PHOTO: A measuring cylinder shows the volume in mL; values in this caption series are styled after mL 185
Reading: mL 150
